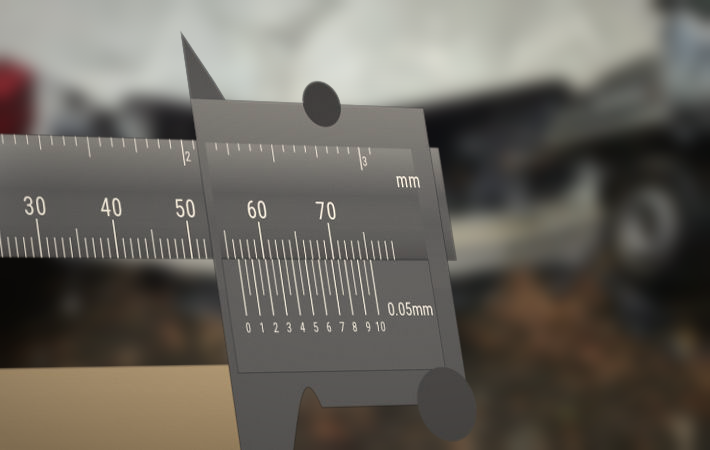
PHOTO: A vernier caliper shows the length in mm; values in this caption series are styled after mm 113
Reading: mm 56.4
